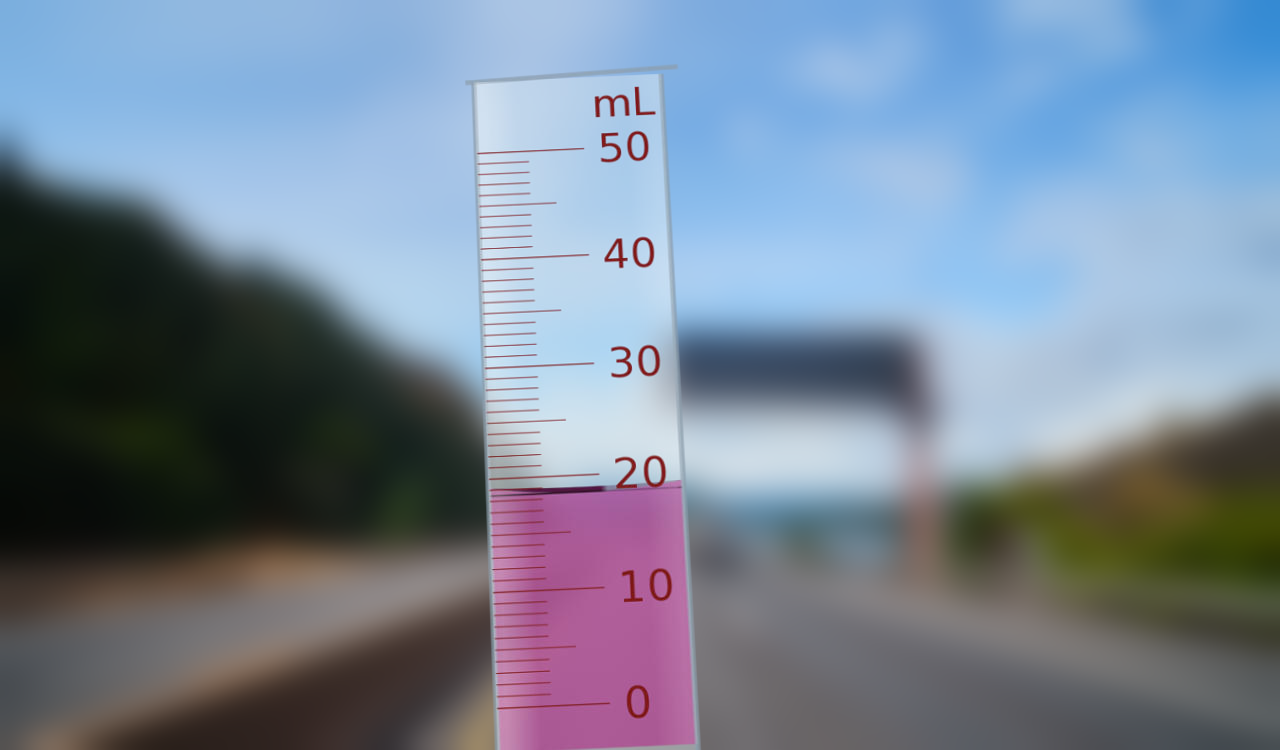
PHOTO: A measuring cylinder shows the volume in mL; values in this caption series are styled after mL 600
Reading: mL 18.5
